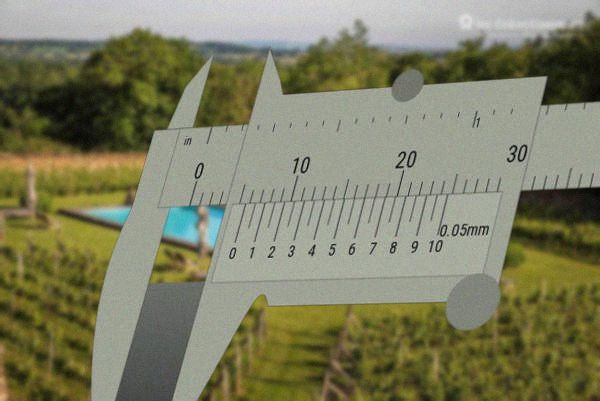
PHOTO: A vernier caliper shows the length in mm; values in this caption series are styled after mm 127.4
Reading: mm 5.6
